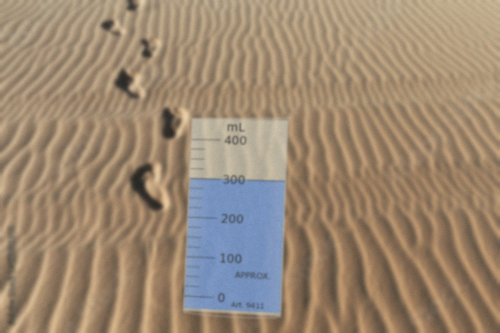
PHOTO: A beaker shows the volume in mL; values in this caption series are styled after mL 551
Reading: mL 300
